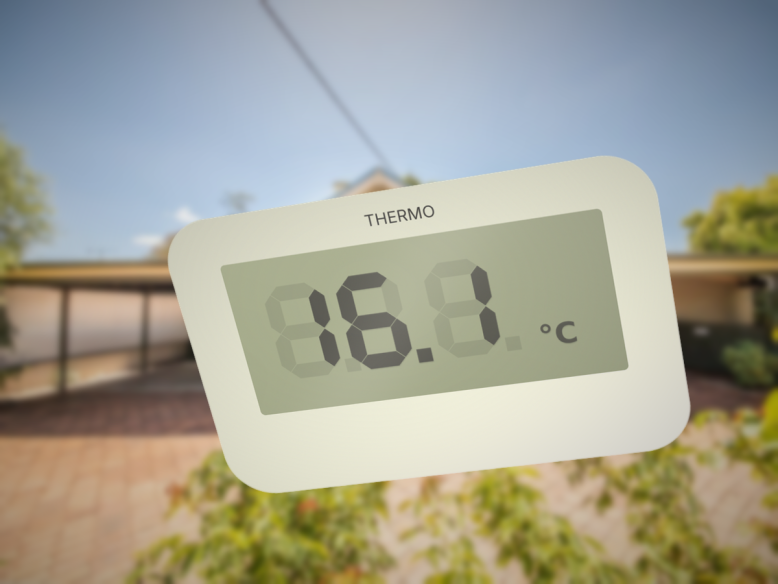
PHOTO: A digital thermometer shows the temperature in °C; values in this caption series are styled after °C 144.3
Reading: °C 16.1
